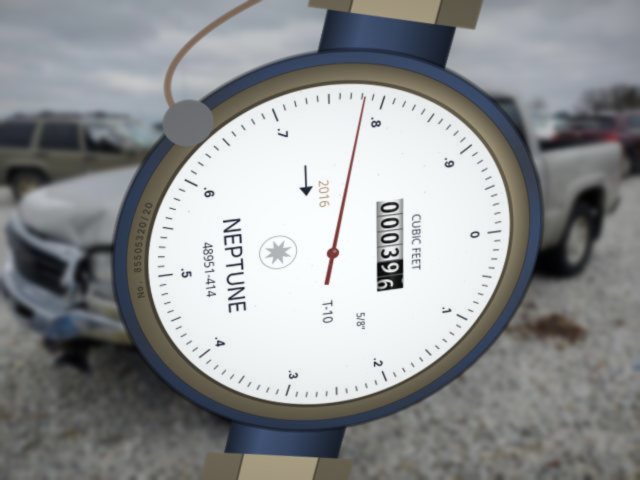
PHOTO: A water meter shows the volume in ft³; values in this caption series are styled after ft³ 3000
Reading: ft³ 395.78
